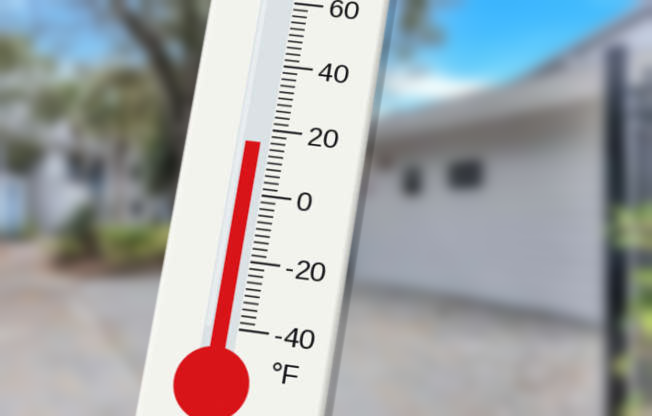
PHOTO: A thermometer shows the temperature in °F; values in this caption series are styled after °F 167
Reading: °F 16
